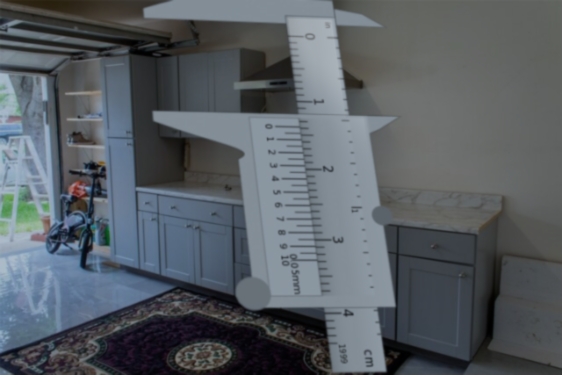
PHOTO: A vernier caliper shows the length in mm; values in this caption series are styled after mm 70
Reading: mm 13.8
